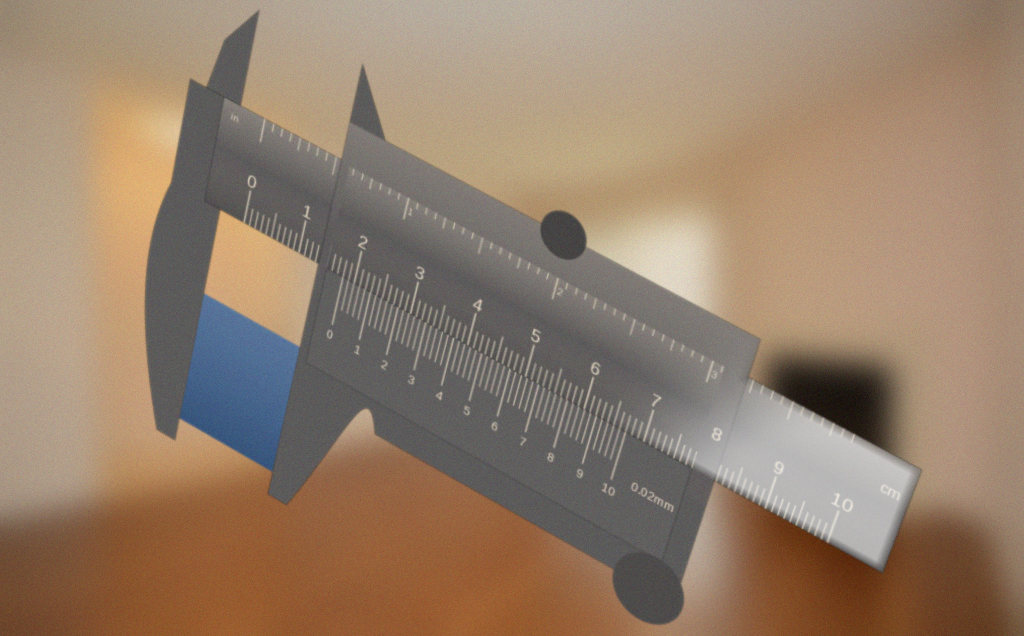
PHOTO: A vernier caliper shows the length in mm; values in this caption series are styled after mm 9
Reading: mm 18.0
